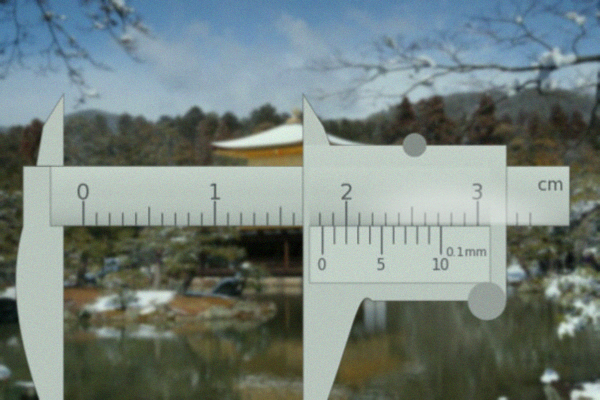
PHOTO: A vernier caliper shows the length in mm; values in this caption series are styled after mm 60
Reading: mm 18.2
